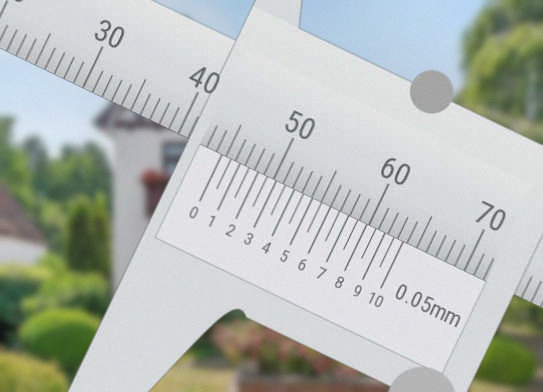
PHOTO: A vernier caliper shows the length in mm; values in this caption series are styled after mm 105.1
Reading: mm 44.6
